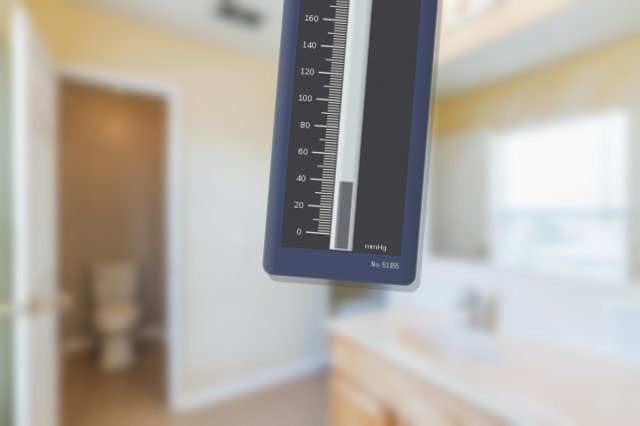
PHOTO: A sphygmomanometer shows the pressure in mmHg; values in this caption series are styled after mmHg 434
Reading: mmHg 40
